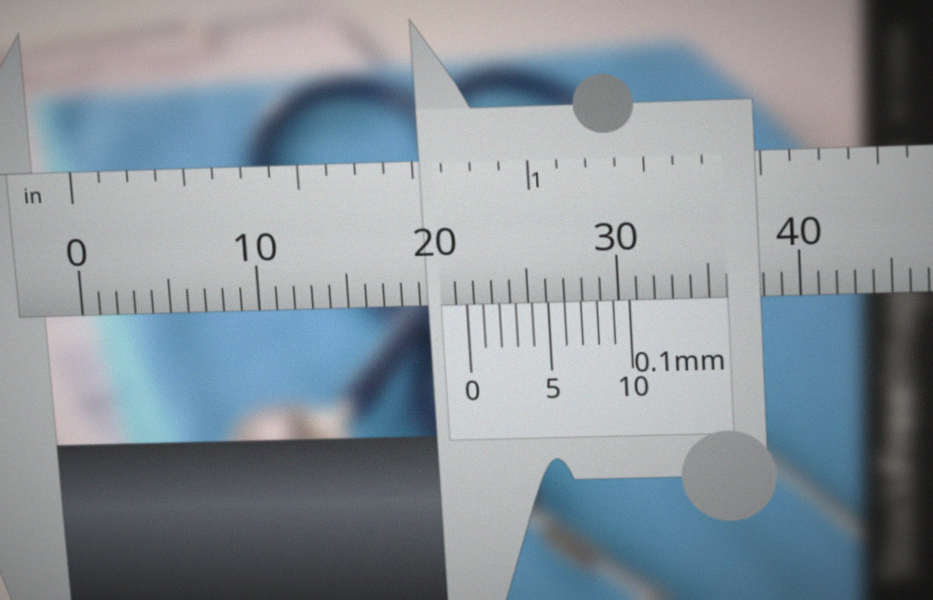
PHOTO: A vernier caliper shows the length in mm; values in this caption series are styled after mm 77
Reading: mm 21.6
